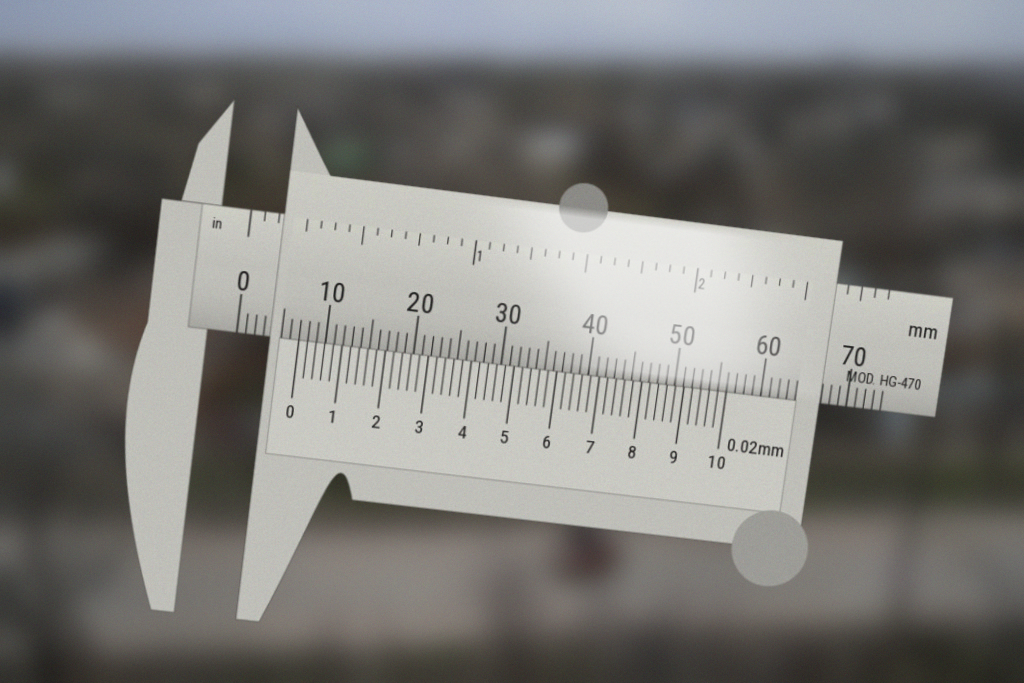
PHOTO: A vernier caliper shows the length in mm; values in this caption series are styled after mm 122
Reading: mm 7.0
